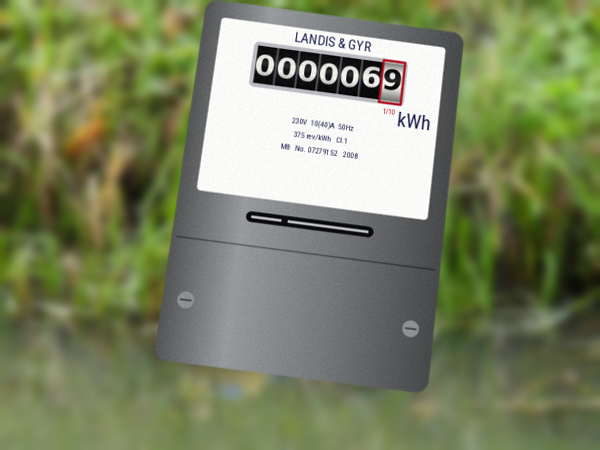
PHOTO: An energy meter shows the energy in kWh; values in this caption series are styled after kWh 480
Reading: kWh 6.9
